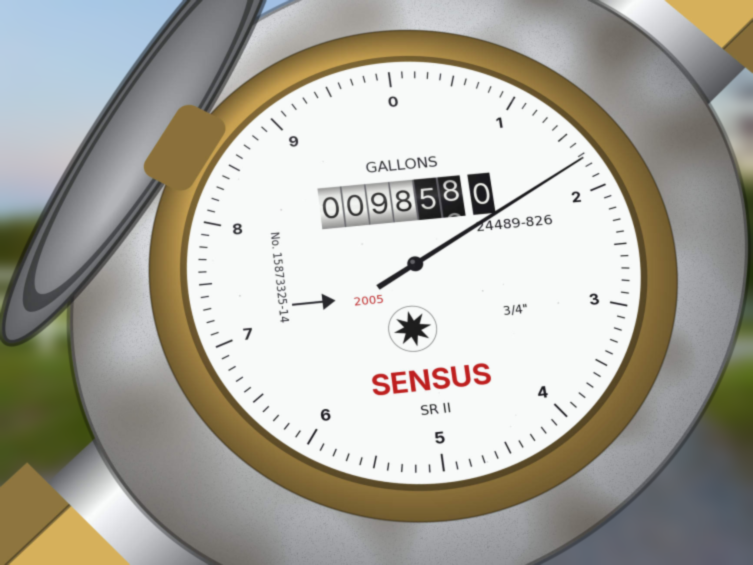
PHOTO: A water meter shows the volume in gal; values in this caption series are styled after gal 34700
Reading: gal 98581.7
